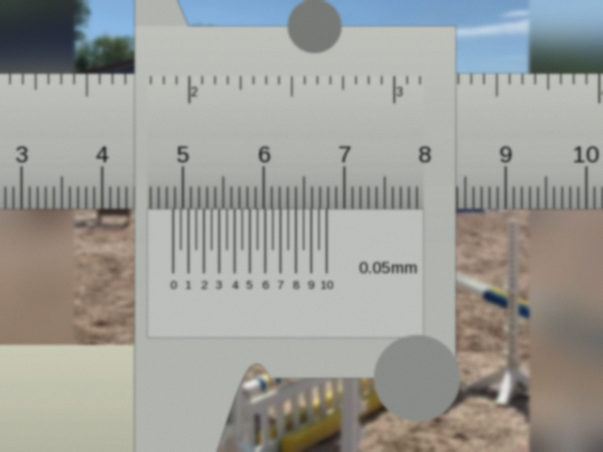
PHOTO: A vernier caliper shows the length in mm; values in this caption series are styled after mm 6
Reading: mm 48.8
